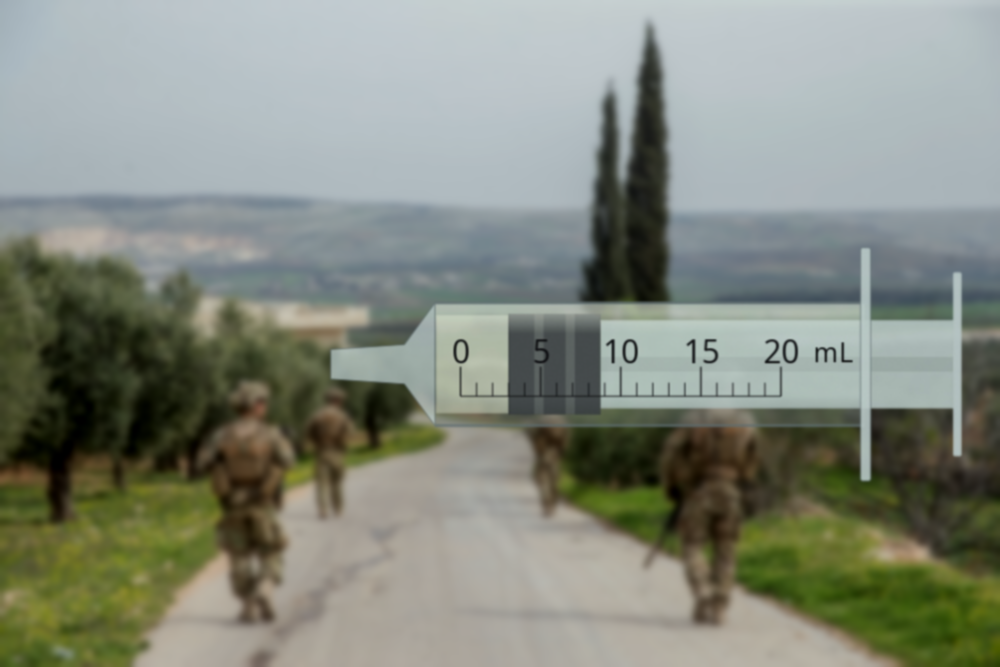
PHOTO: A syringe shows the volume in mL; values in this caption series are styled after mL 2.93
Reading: mL 3
